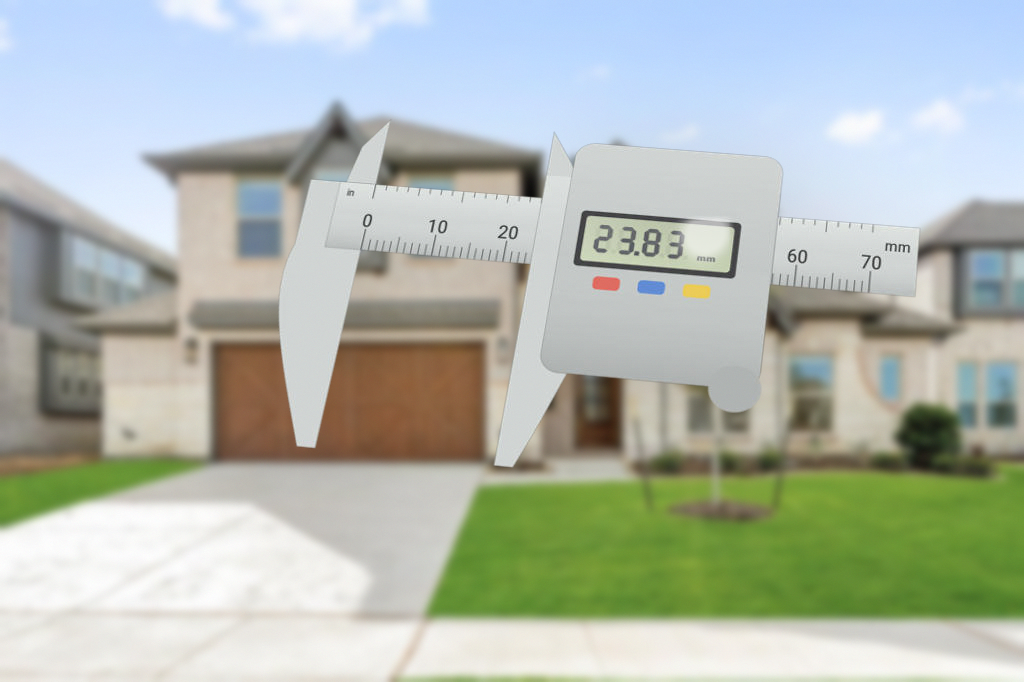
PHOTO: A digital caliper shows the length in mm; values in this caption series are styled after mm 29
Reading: mm 23.83
